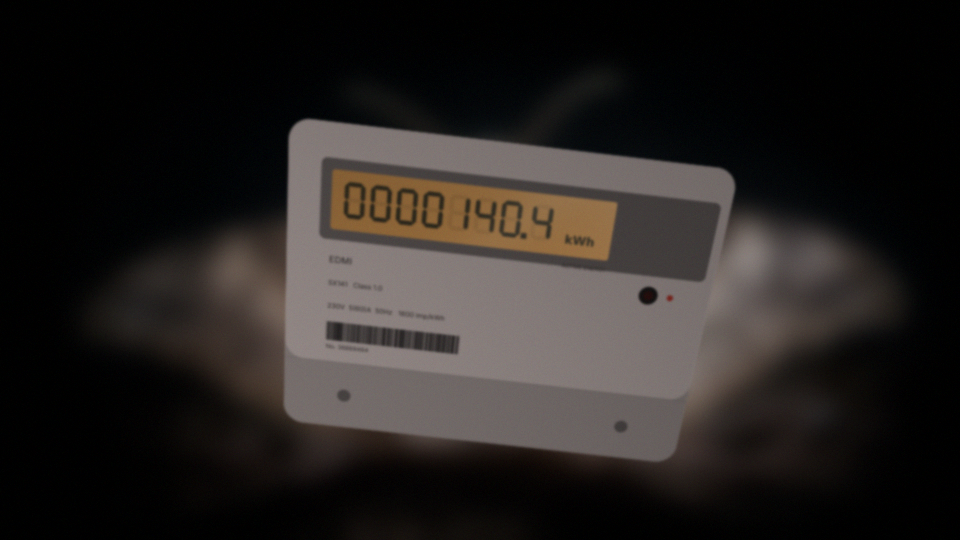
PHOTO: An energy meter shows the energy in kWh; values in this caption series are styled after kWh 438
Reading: kWh 140.4
